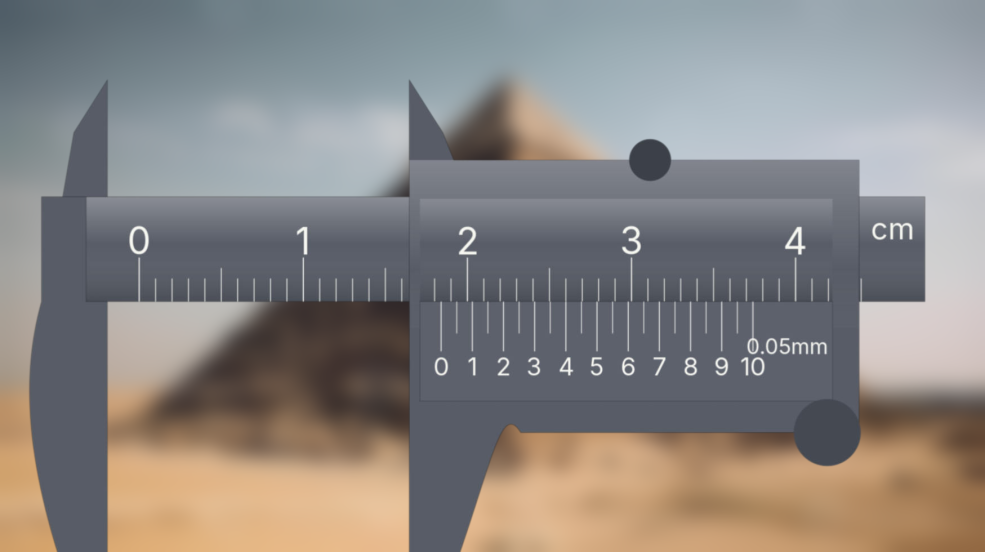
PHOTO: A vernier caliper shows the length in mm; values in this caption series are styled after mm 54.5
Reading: mm 18.4
